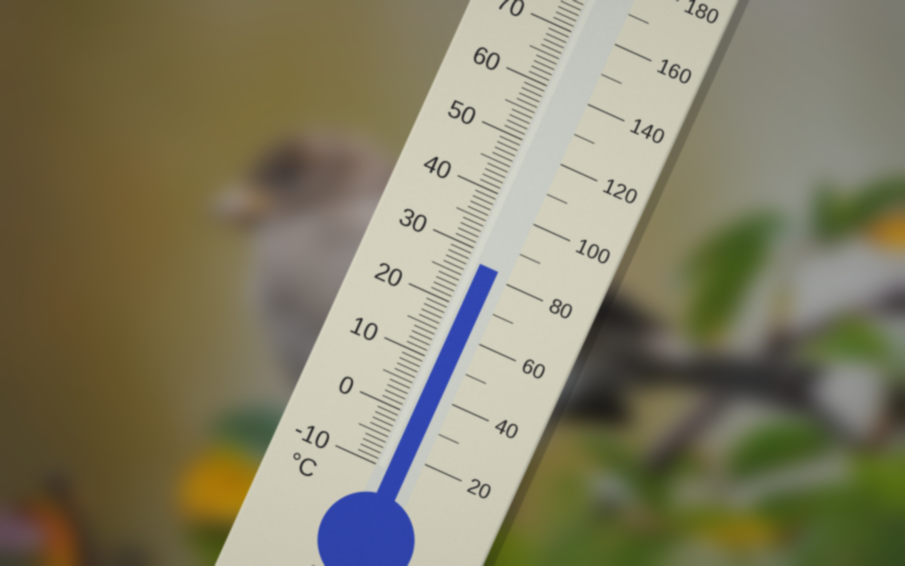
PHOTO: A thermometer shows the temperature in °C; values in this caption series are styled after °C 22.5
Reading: °C 28
